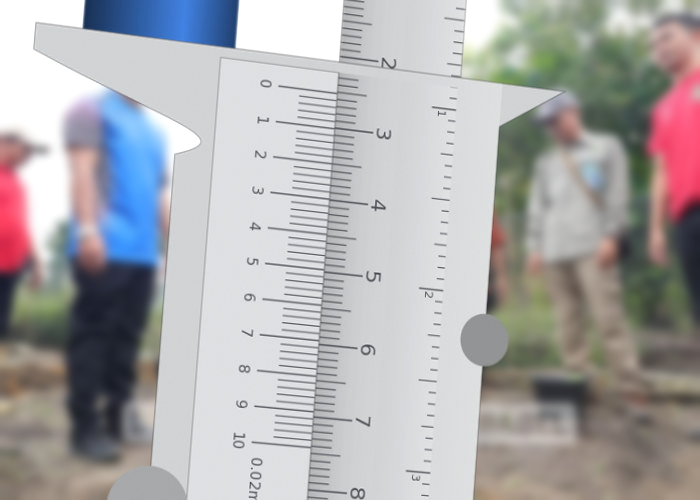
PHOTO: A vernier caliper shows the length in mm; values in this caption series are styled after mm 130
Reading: mm 25.2
